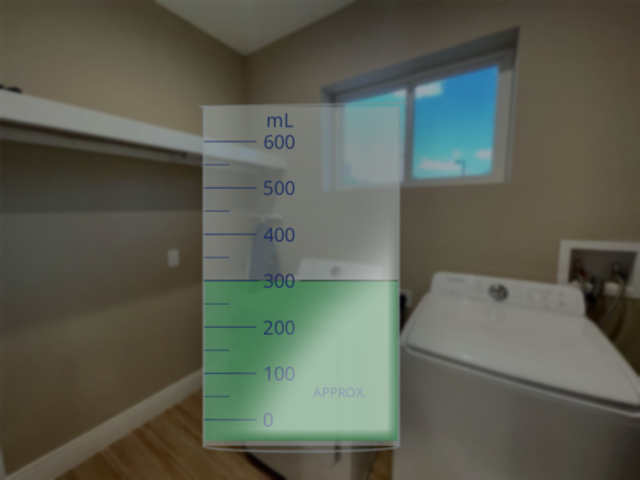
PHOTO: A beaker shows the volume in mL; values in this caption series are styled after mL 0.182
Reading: mL 300
